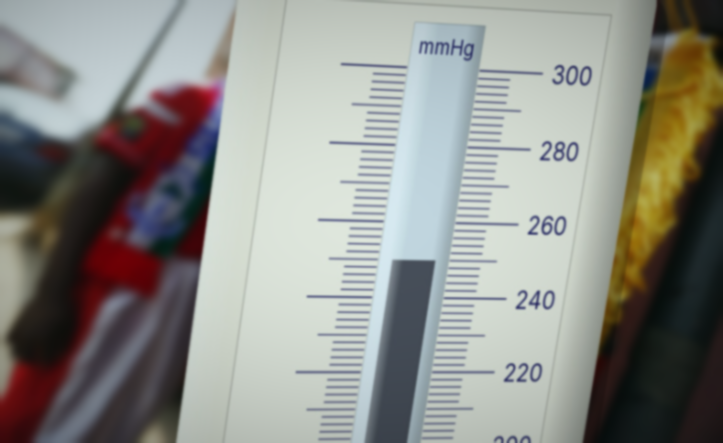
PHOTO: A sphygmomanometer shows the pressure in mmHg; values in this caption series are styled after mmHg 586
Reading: mmHg 250
